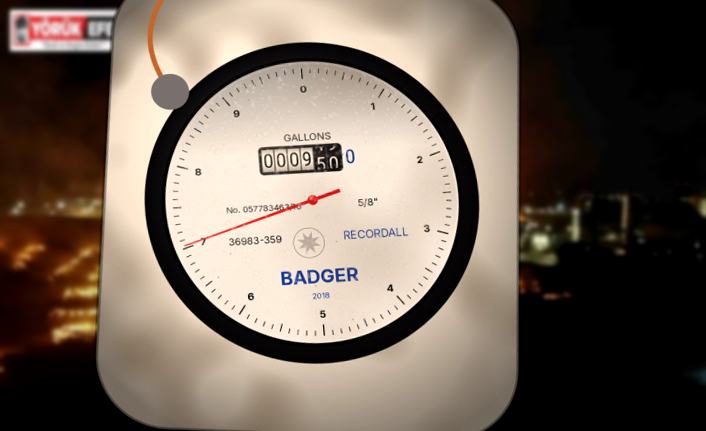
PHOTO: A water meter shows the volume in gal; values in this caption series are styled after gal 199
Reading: gal 9497.0
